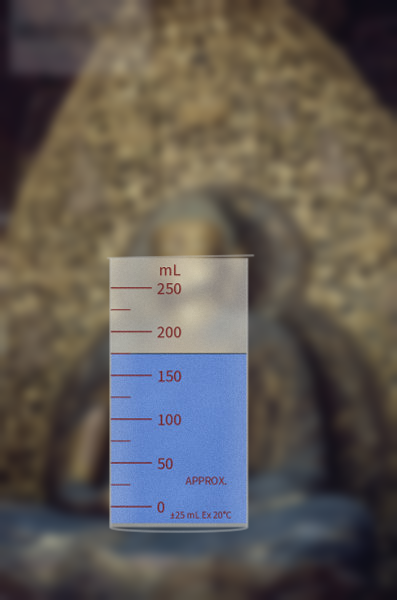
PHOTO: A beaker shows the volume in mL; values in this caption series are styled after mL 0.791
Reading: mL 175
